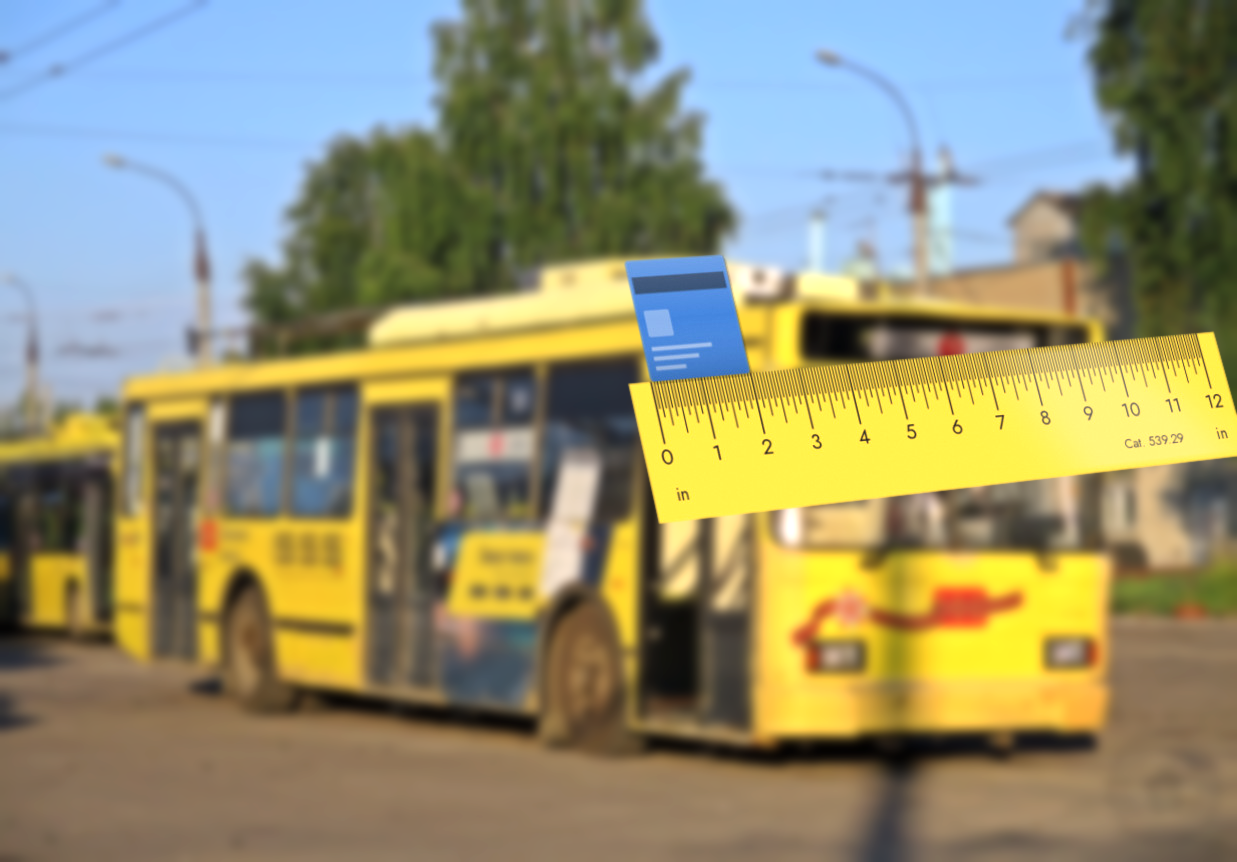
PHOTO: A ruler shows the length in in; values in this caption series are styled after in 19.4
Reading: in 2
